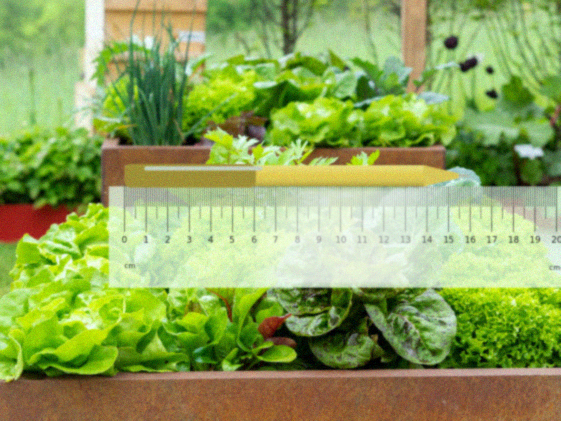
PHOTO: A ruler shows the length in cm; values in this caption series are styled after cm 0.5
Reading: cm 16
